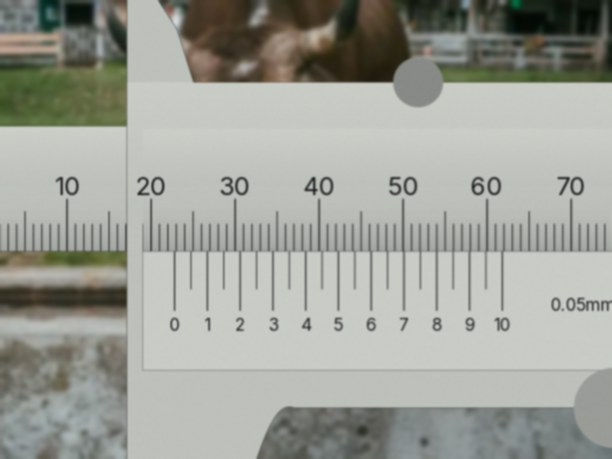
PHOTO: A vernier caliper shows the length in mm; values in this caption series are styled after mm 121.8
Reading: mm 22.8
